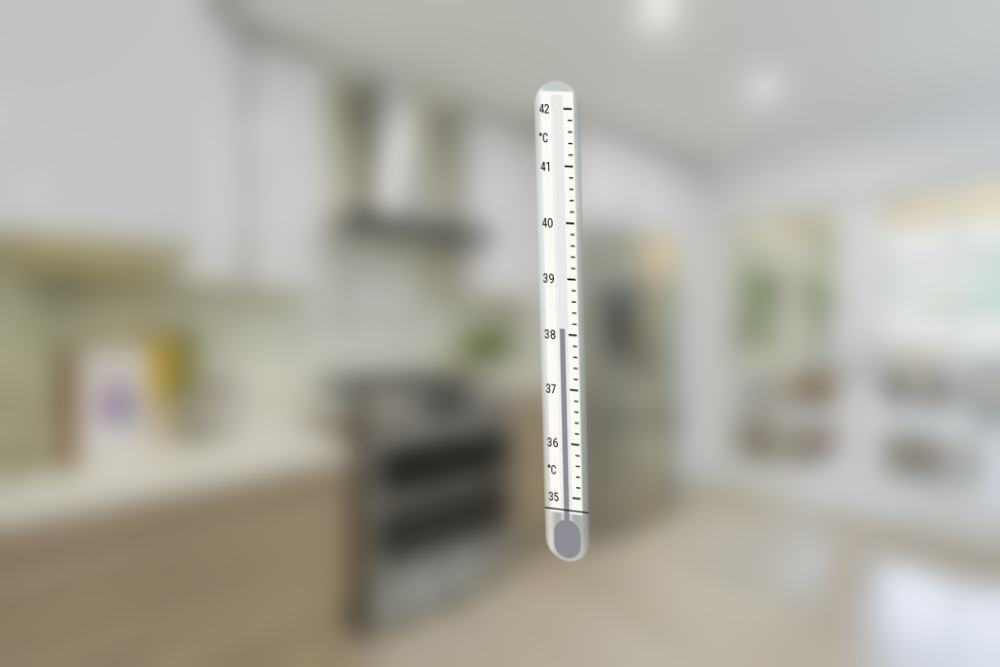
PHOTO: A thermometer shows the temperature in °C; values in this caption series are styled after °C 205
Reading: °C 38.1
